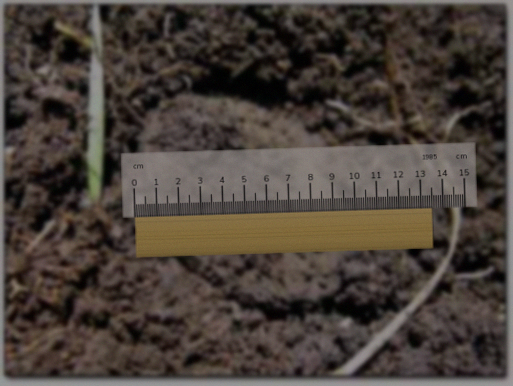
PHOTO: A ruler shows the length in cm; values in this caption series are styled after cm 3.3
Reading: cm 13.5
